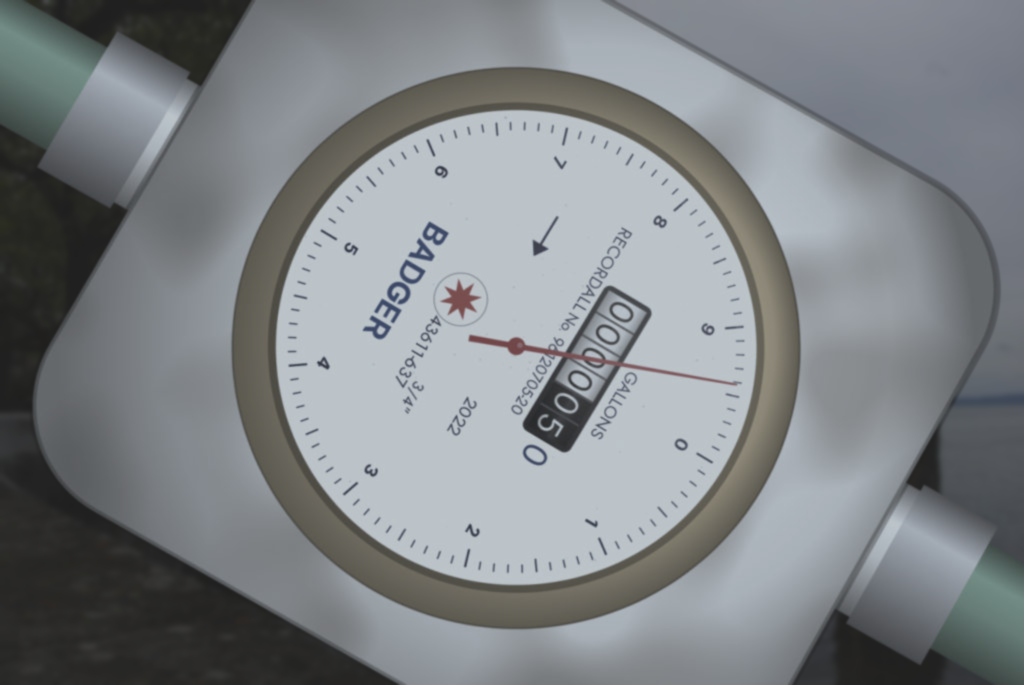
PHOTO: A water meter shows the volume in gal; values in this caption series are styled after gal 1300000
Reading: gal 49.4
